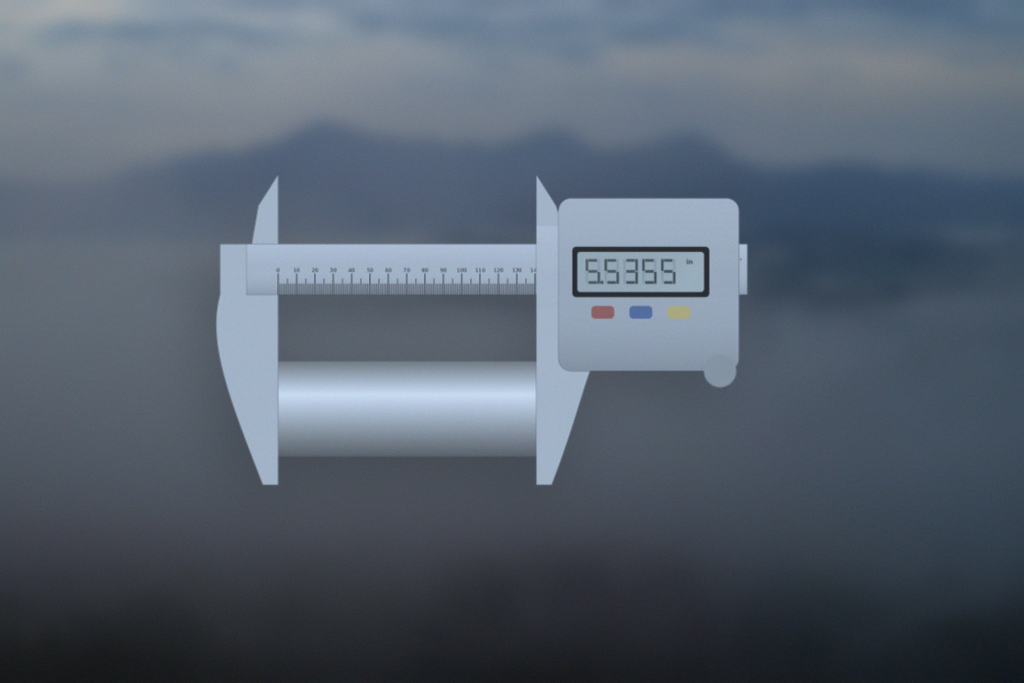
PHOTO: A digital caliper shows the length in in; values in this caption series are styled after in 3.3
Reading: in 5.5355
